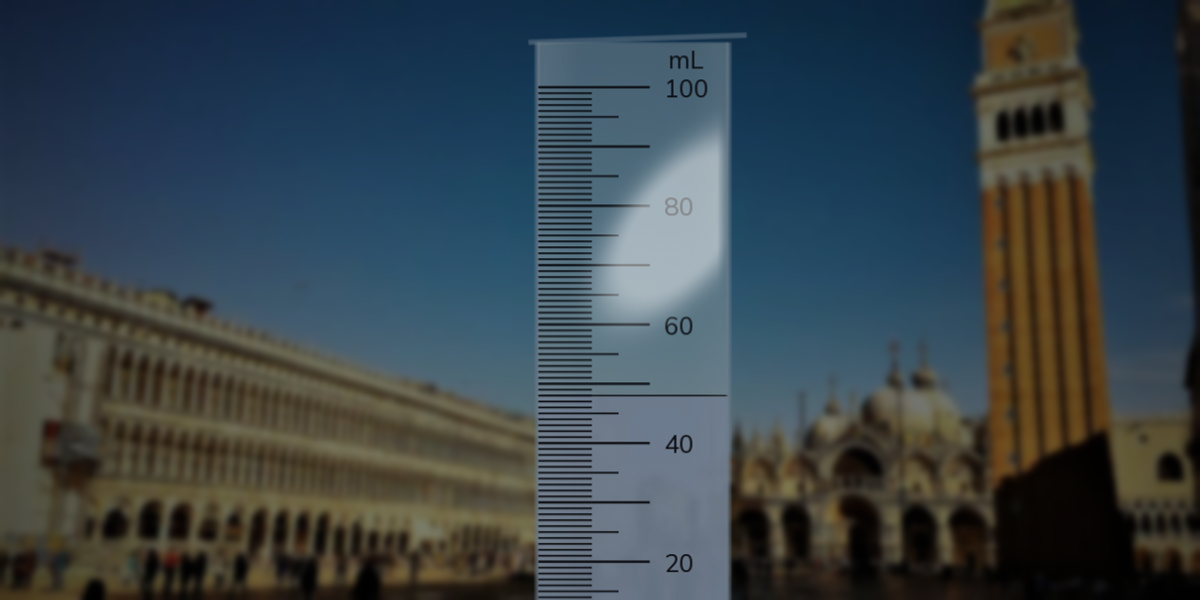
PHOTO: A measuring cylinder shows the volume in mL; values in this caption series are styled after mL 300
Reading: mL 48
